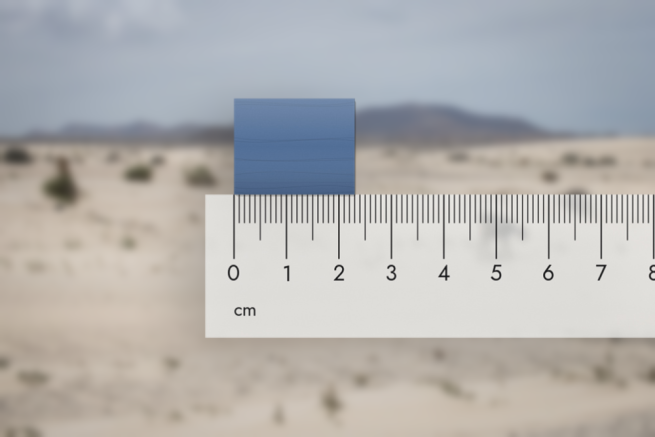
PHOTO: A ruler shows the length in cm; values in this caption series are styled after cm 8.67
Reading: cm 2.3
